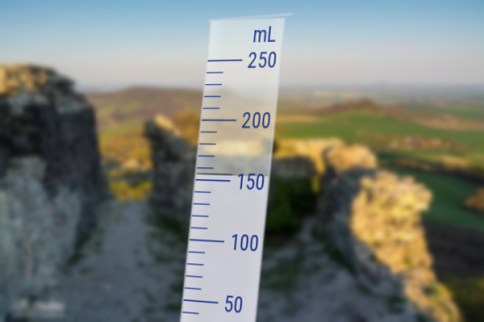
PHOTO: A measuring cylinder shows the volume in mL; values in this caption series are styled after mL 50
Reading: mL 155
